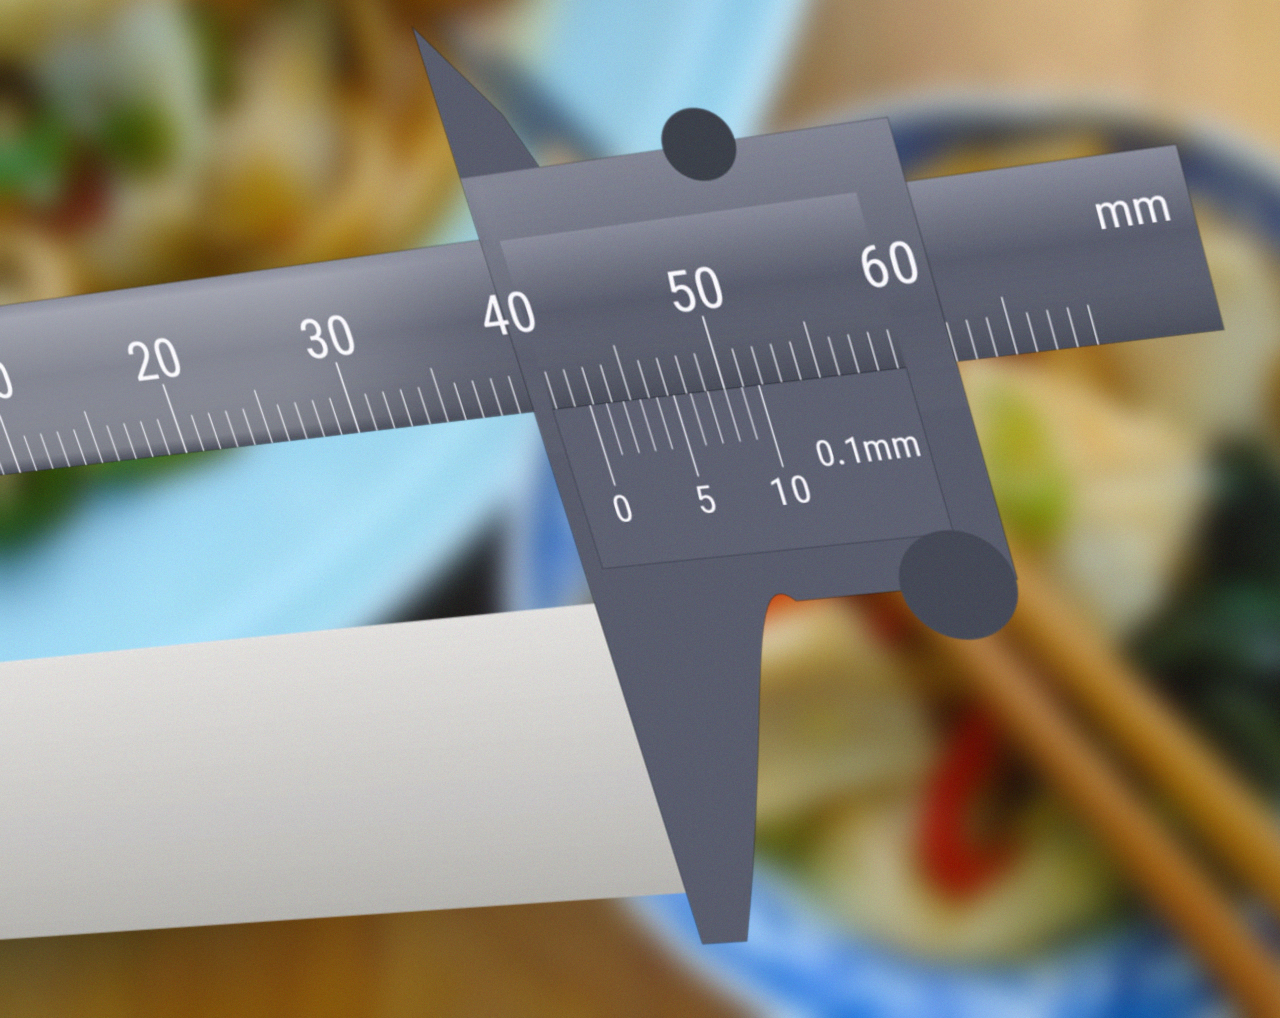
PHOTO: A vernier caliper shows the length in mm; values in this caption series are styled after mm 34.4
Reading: mm 42.8
